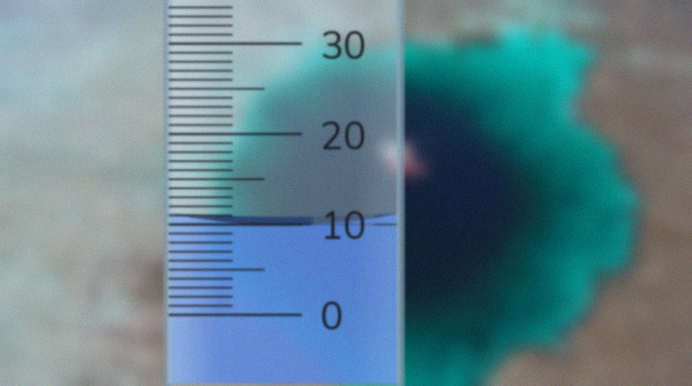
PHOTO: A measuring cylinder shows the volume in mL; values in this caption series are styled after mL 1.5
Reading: mL 10
